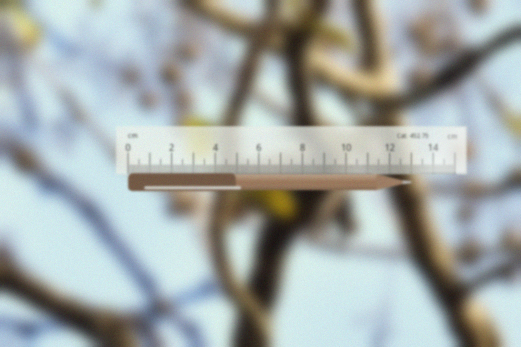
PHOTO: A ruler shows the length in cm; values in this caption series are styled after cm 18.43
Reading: cm 13
